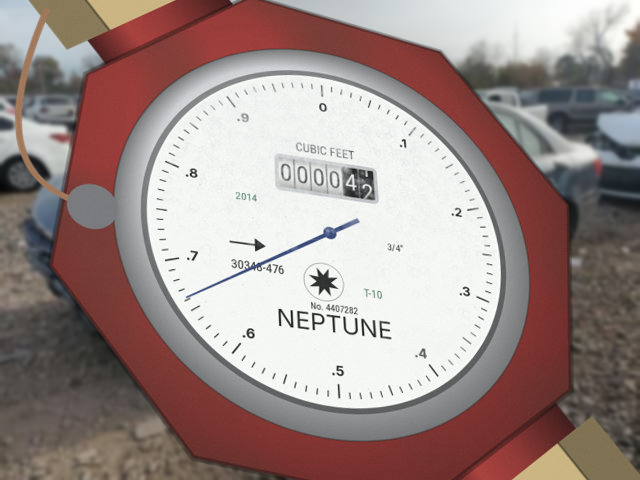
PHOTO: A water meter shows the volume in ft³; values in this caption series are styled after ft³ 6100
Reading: ft³ 41.66
